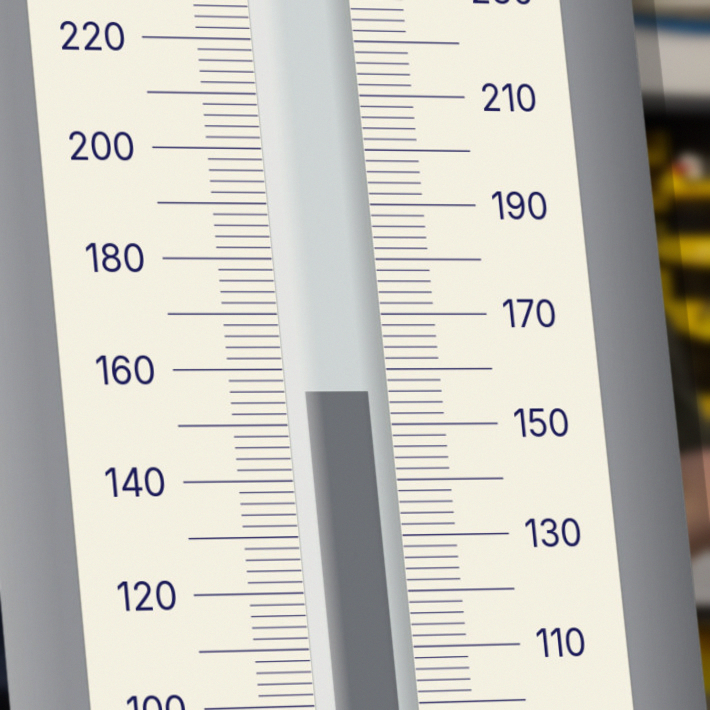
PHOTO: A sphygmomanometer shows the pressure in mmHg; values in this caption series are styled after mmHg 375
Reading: mmHg 156
